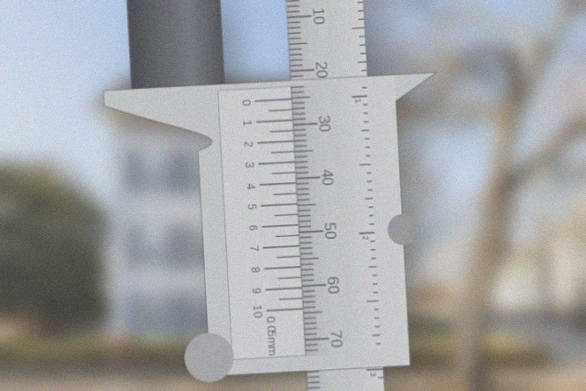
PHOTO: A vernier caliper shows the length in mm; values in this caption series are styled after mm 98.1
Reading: mm 25.2
